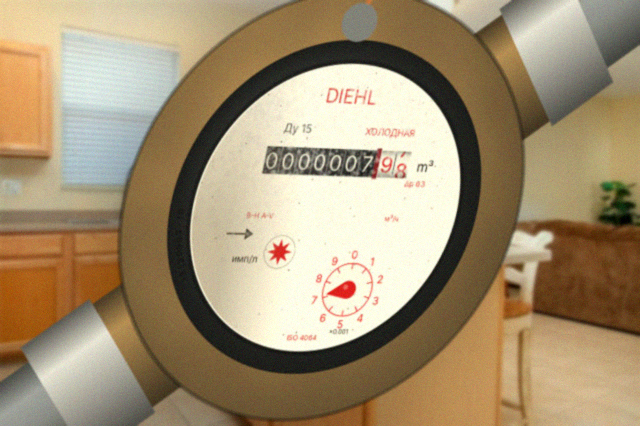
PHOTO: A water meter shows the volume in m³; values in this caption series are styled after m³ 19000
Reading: m³ 7.977
